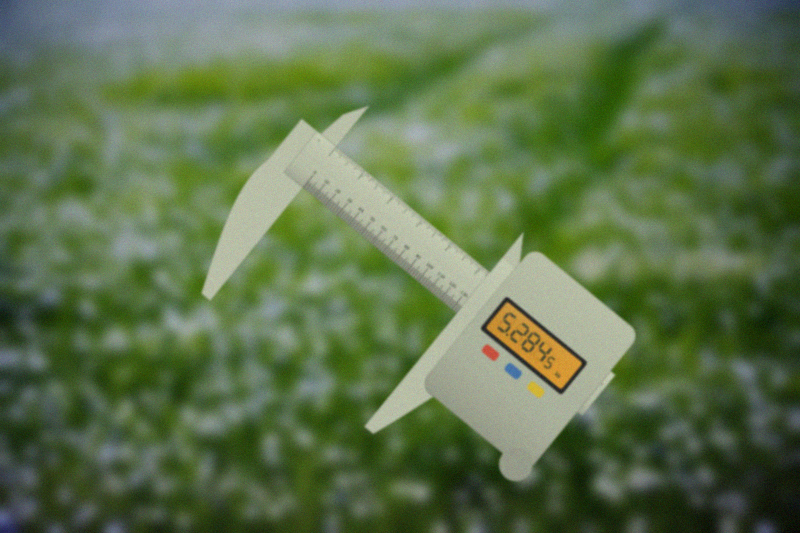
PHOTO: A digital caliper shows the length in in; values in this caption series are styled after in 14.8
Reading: in 5.2845
